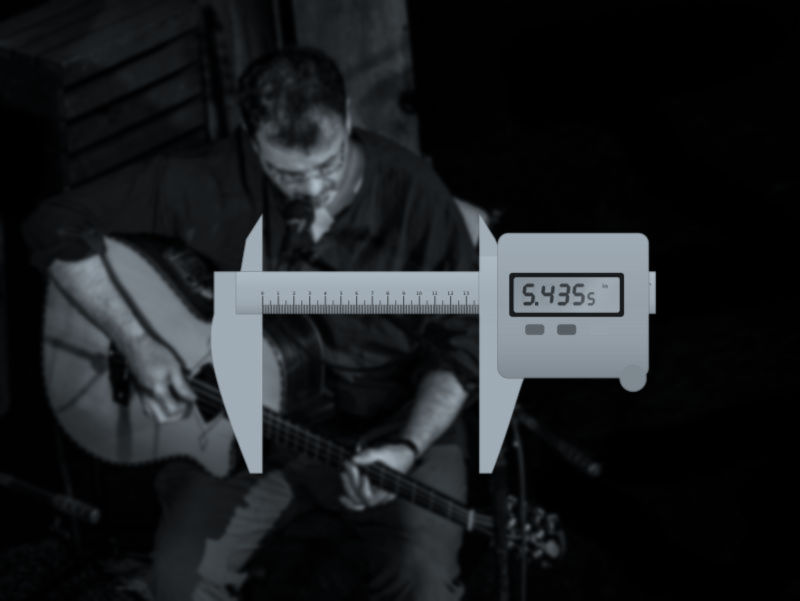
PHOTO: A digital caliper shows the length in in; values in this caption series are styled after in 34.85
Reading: in 5.4355
